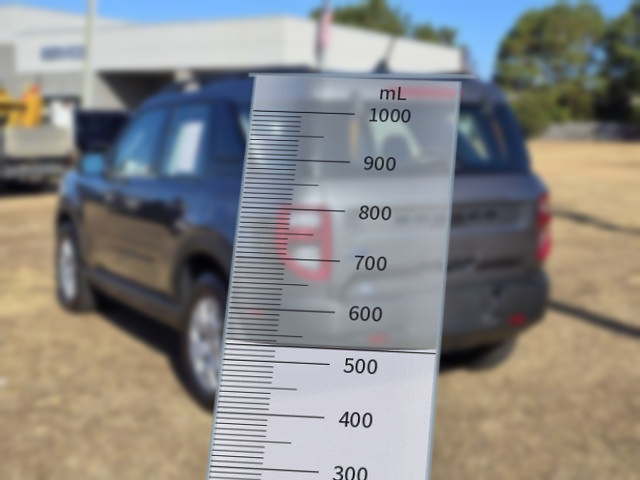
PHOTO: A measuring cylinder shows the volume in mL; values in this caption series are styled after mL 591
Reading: mL 530
